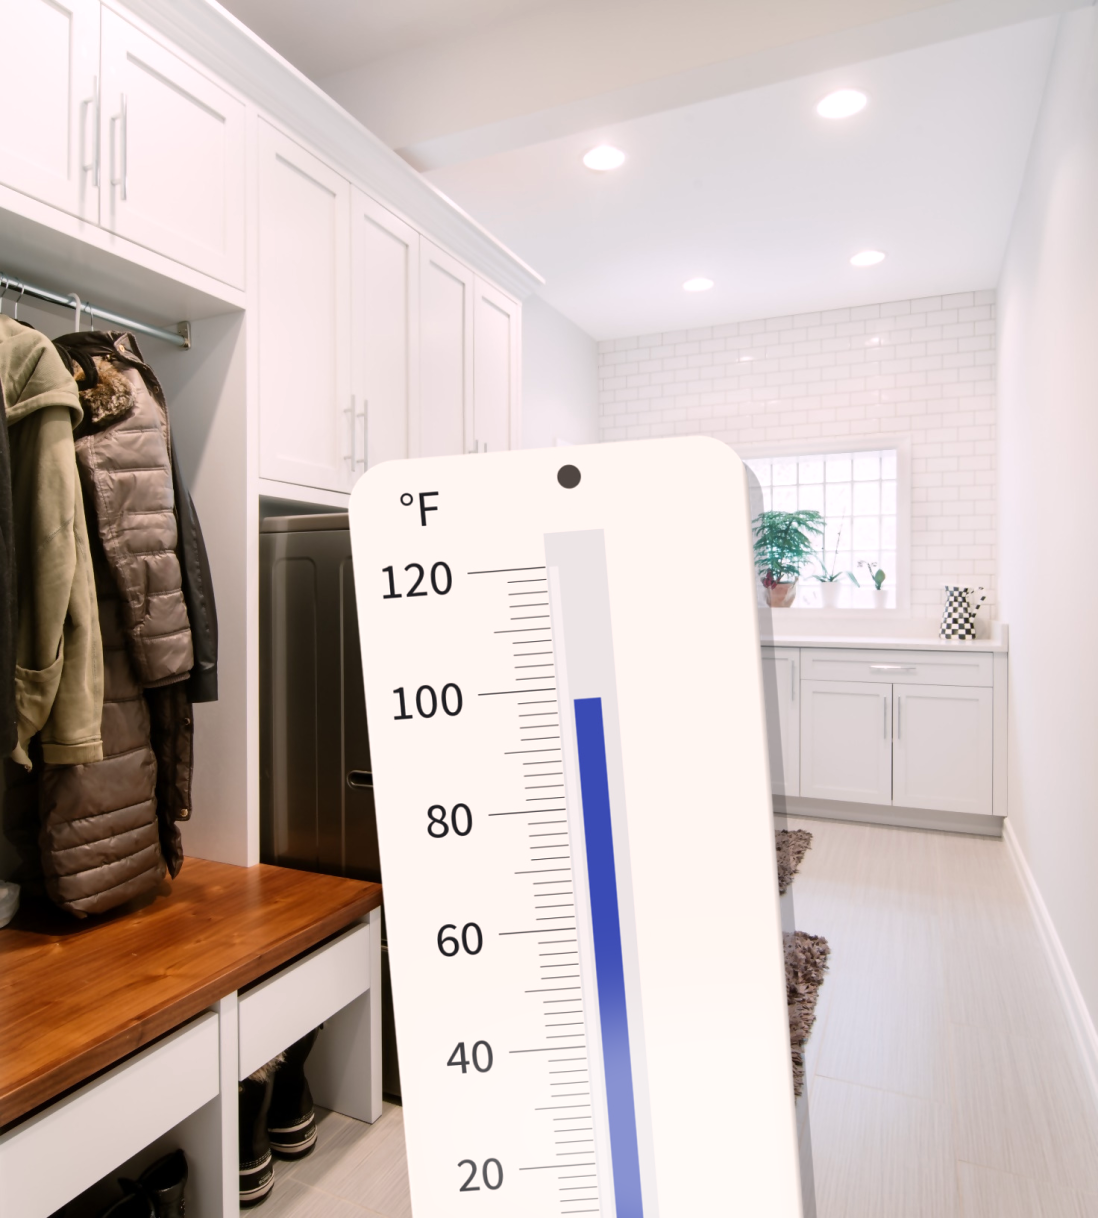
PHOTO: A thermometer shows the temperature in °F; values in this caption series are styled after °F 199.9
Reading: °F 98
